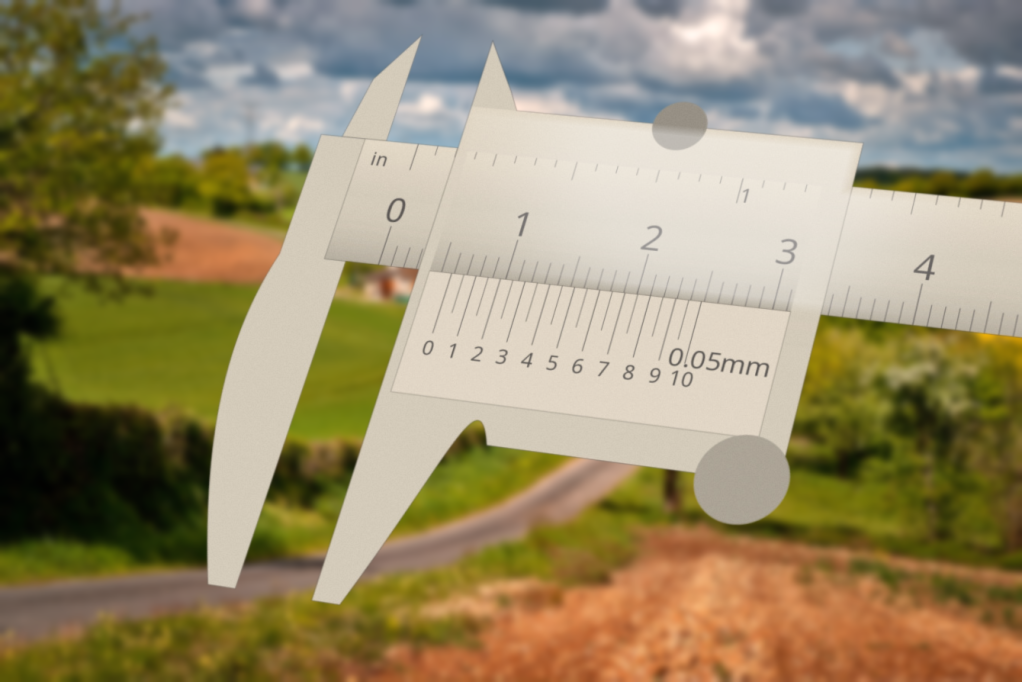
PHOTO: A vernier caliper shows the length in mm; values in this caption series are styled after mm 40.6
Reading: mm 5.8
